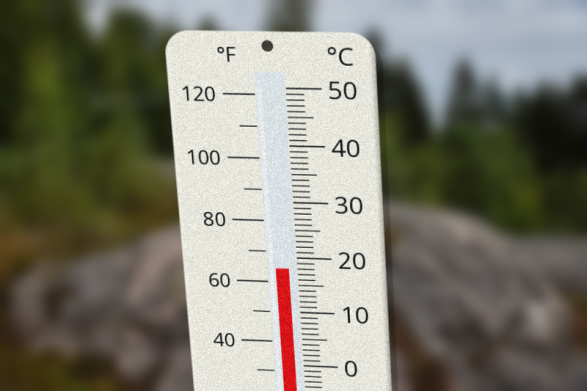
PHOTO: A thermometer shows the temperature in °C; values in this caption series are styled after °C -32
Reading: °C 18
